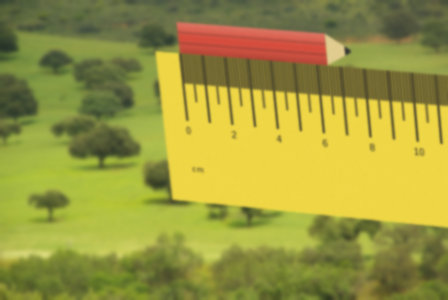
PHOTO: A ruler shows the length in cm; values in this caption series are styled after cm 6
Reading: cm 7.5
